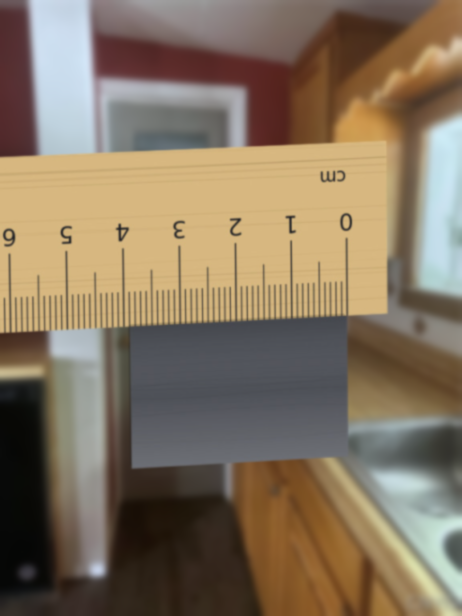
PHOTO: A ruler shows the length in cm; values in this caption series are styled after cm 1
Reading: cm 3.9
